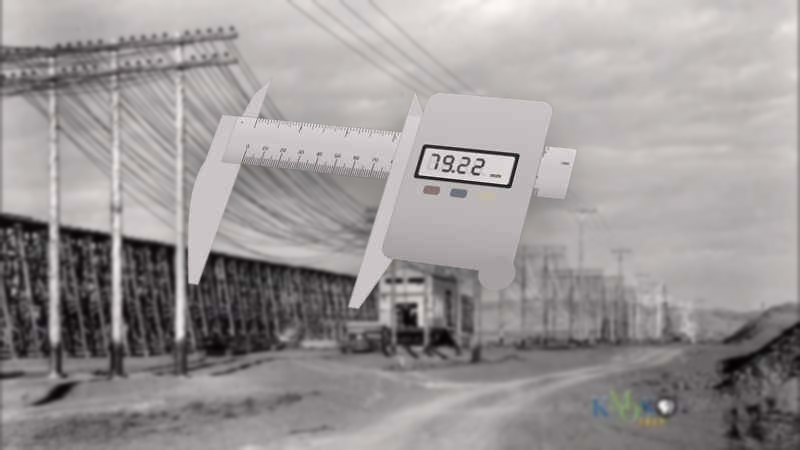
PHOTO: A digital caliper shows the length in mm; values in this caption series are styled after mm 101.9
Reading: mm 79.22
